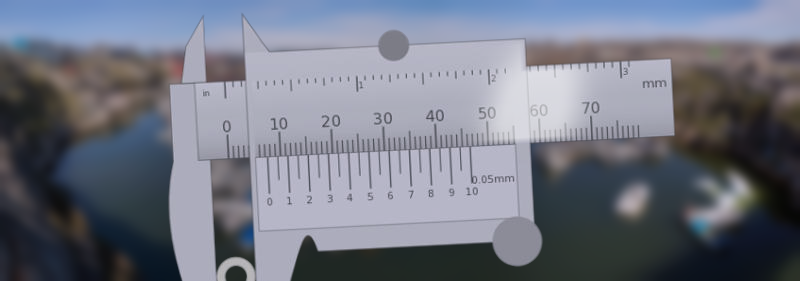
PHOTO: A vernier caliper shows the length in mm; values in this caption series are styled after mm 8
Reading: mm 7.5
